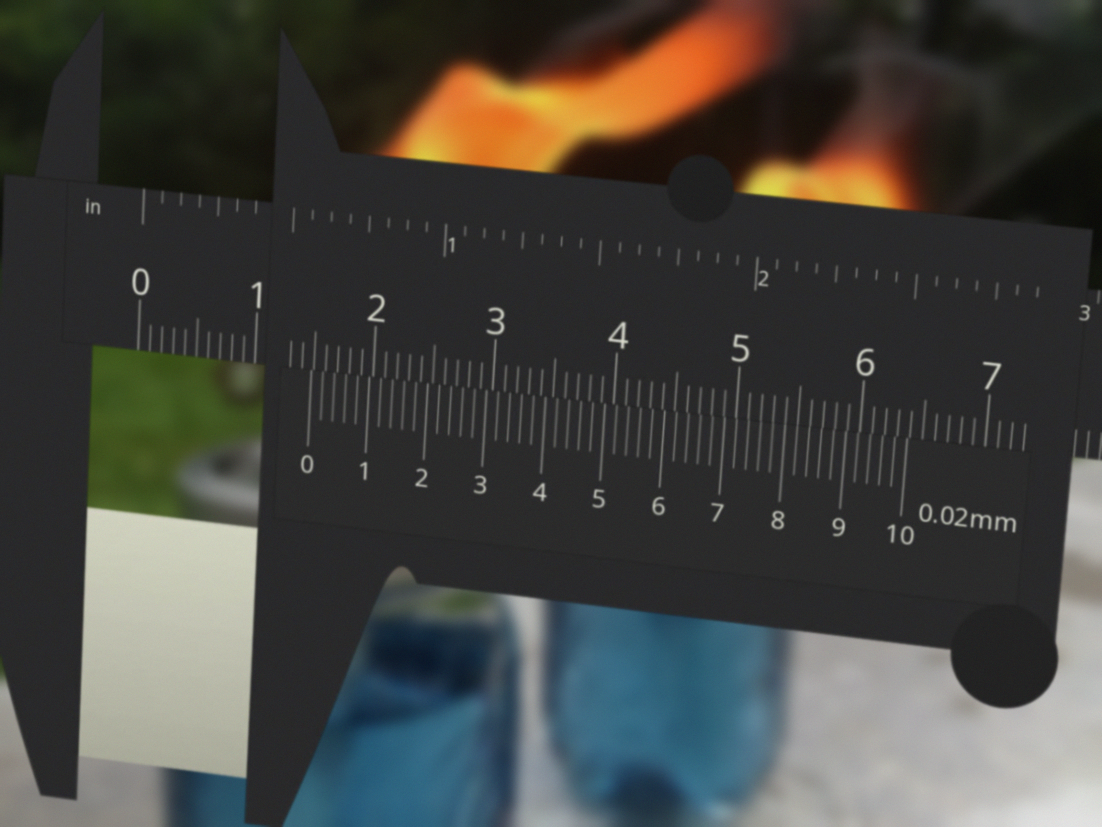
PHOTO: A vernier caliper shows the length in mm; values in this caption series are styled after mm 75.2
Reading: mm 14.8
